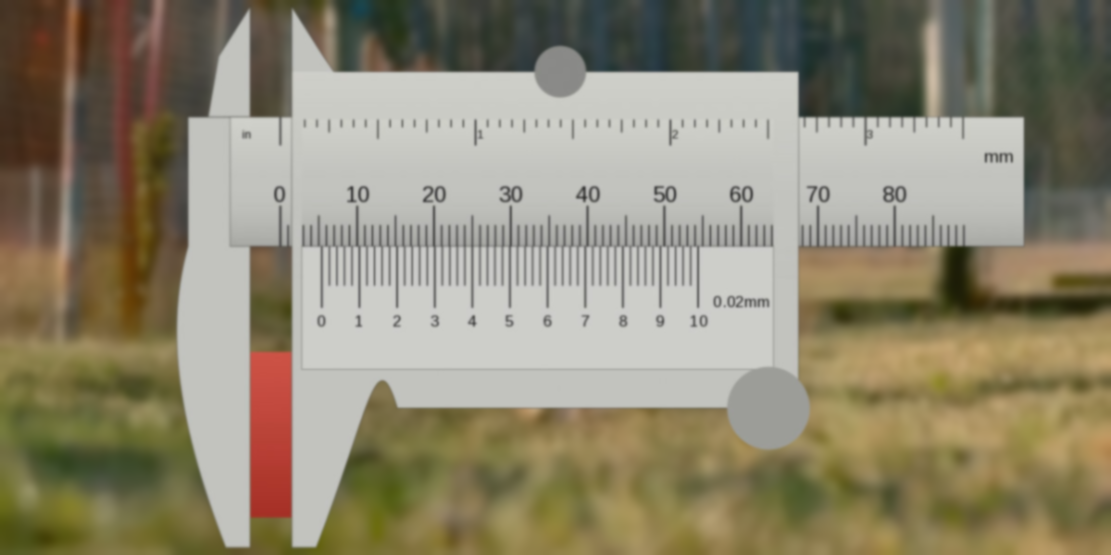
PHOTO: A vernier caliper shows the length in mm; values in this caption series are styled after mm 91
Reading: mm 5.4
